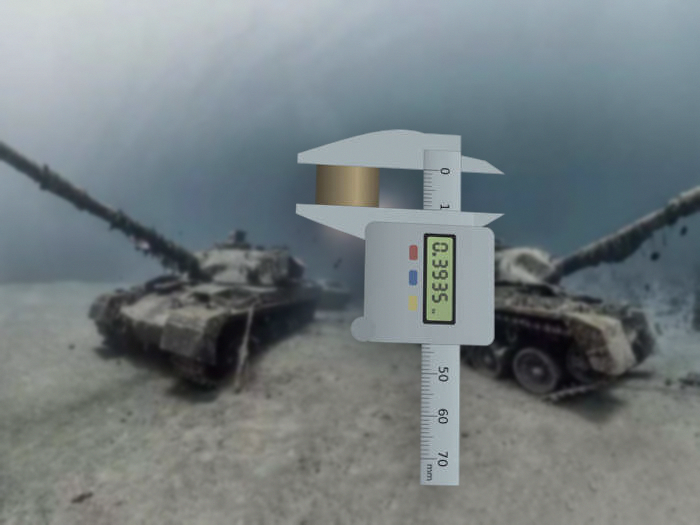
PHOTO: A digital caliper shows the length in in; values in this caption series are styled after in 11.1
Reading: in 0.3935
